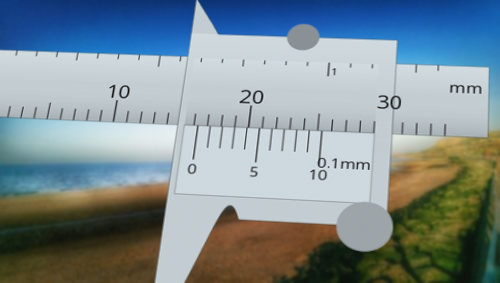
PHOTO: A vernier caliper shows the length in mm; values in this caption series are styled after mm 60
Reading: mm 16.3
